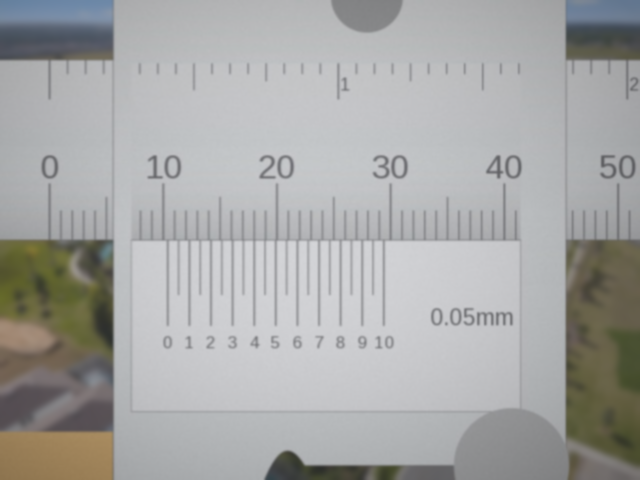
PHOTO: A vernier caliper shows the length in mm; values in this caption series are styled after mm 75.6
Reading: mm 10.4
